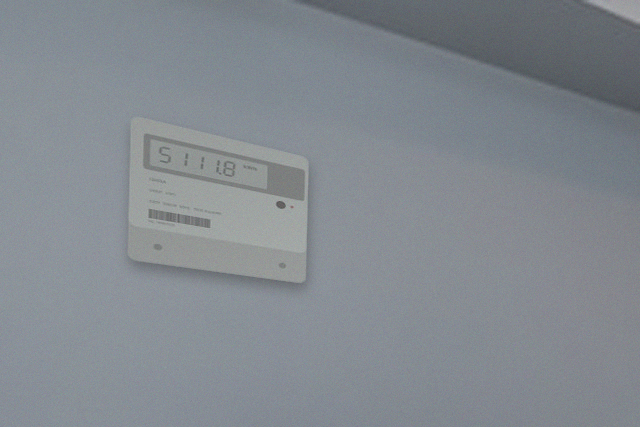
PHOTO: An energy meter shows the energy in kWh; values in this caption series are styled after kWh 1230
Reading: kWh 5111.8
